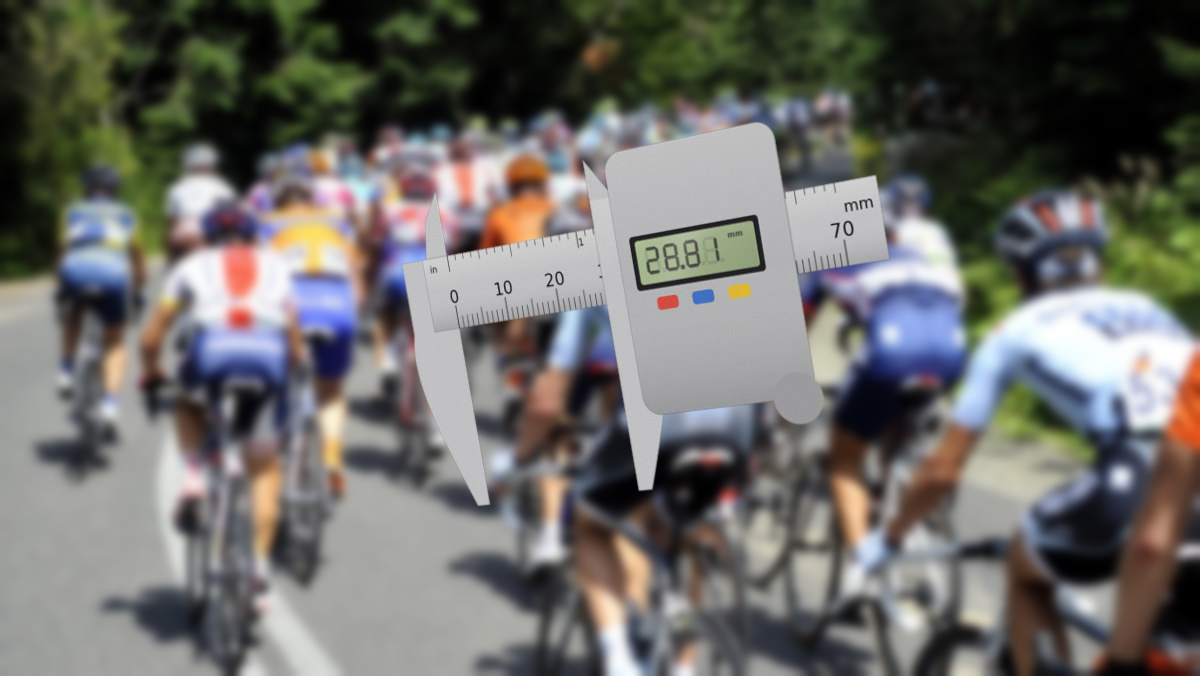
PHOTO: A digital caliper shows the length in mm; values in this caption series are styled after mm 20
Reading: mm 28.81
